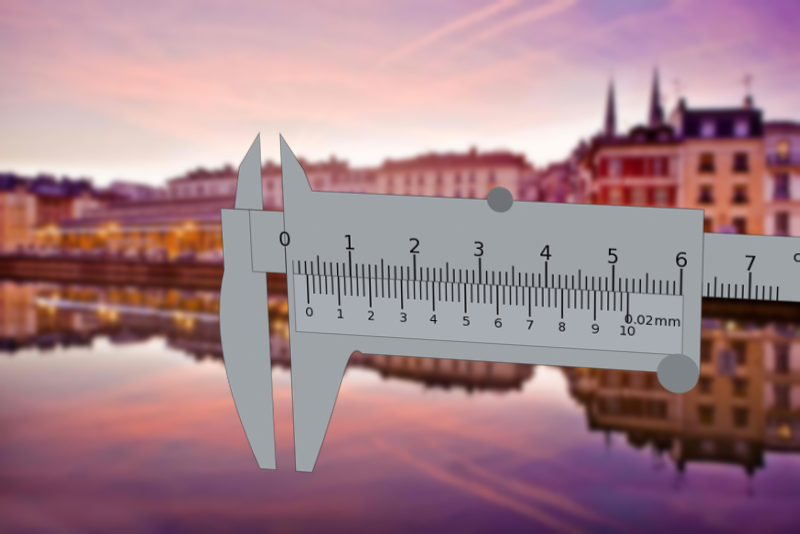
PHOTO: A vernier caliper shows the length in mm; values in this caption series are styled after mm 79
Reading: mm 3.2
